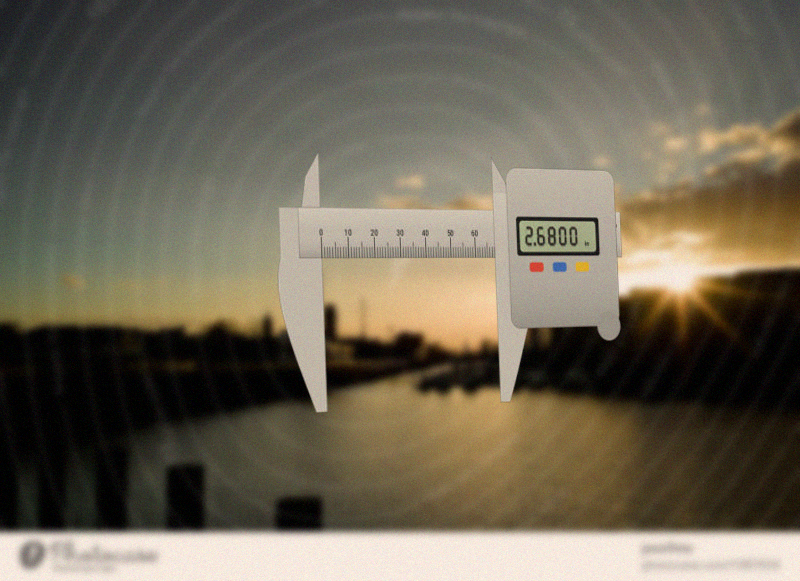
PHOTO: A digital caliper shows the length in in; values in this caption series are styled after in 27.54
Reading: in 2.6800
